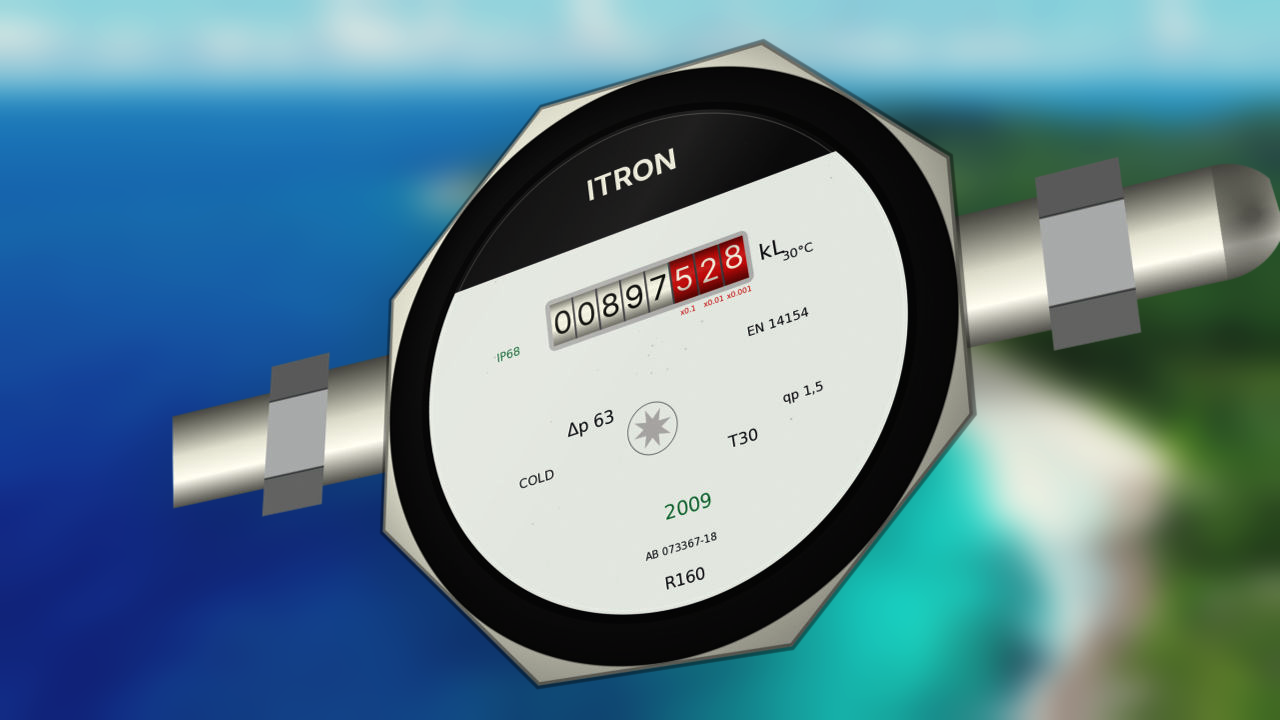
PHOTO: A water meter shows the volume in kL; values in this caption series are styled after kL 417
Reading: kL 897.528
